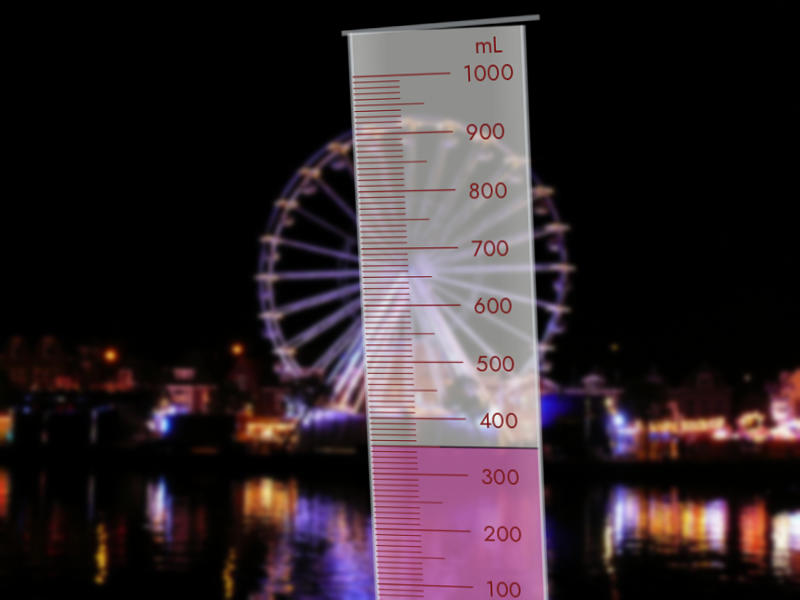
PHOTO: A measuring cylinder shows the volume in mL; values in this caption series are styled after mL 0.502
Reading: mL 350
